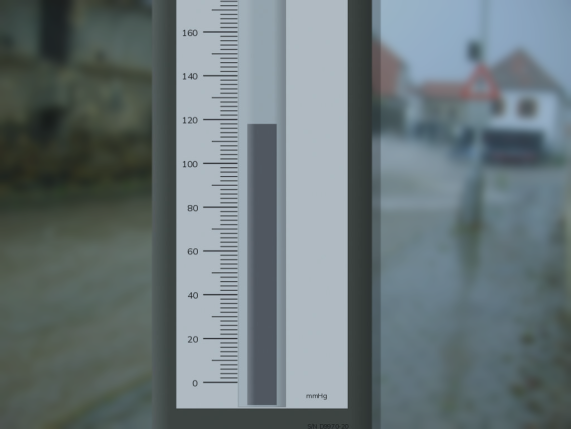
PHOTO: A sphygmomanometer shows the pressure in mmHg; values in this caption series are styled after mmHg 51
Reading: mmHg 118
